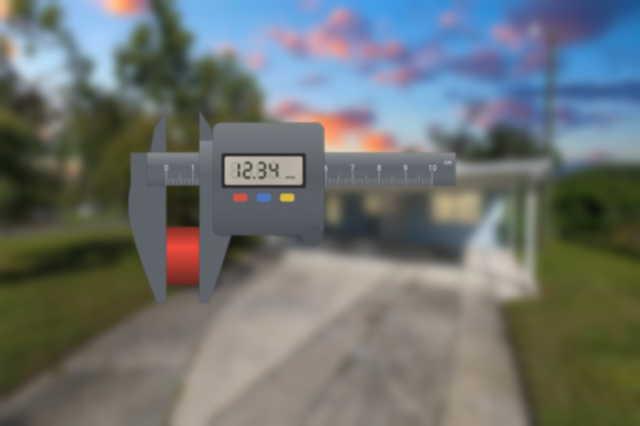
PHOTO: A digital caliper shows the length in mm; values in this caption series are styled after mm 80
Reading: mm 12.34
